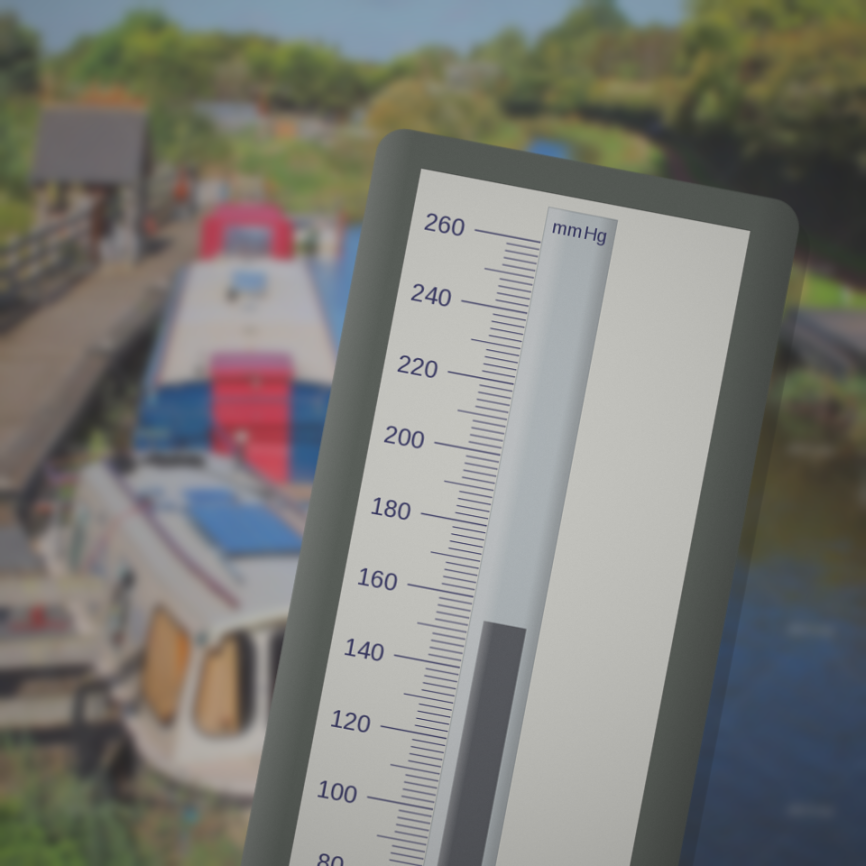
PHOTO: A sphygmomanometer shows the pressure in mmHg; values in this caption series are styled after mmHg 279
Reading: mmHg 154
